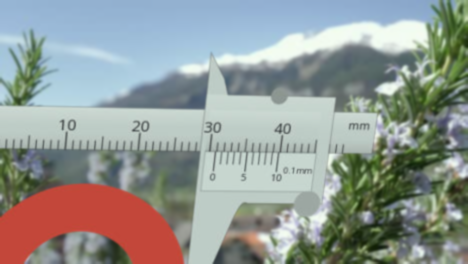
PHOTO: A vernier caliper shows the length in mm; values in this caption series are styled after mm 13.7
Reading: mm 30.8
